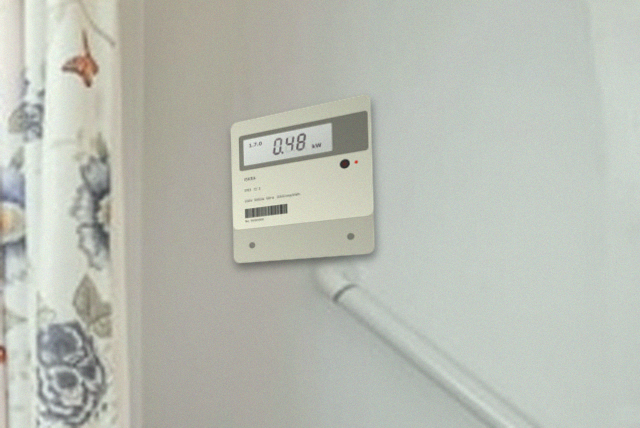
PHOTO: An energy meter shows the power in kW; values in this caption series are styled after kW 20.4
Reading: kW 0.48
